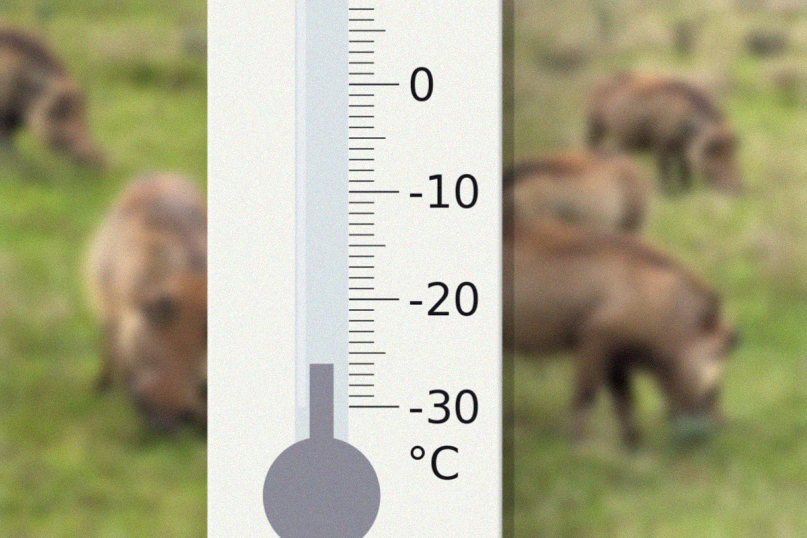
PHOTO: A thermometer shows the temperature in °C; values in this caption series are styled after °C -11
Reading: °C -26
